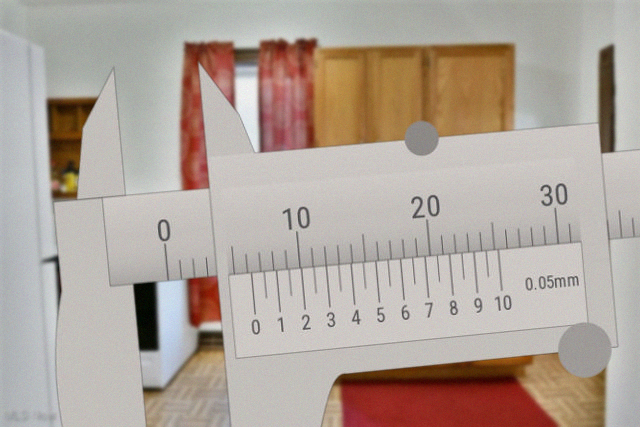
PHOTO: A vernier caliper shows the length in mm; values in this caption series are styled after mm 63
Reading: mm 6.3
